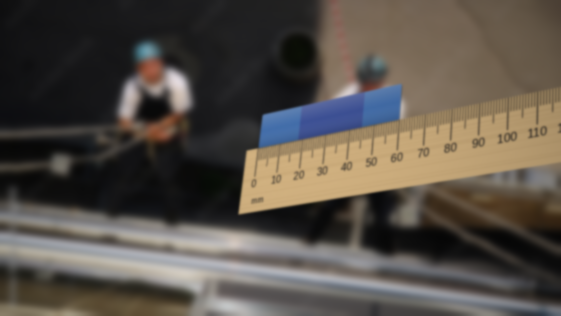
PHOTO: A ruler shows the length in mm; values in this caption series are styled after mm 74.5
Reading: mm 60
